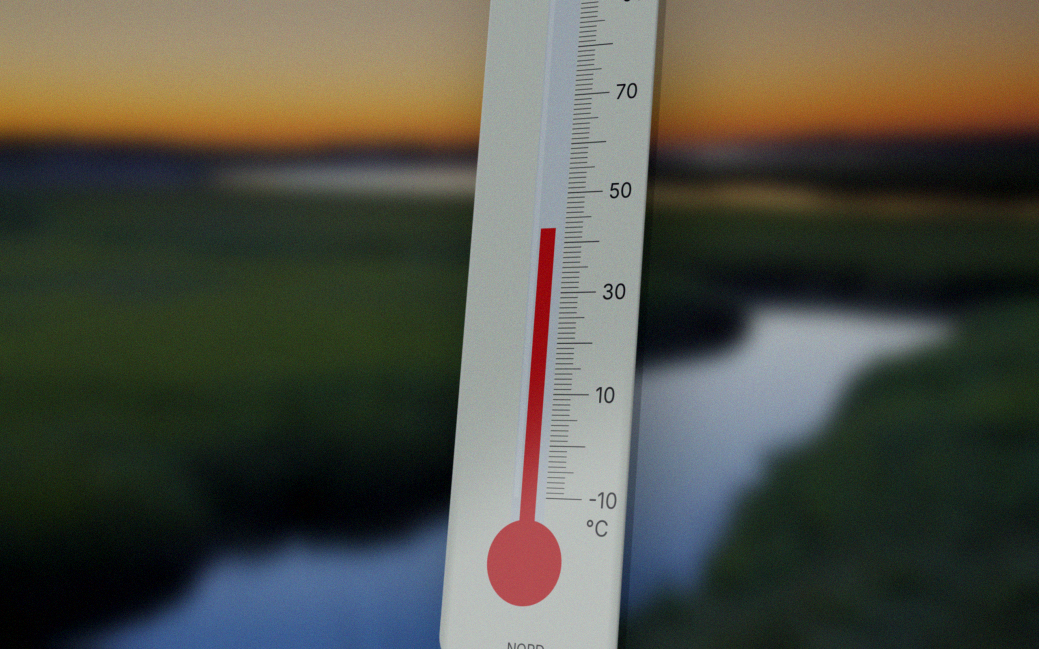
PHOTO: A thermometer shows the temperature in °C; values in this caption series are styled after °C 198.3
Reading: °C 43
